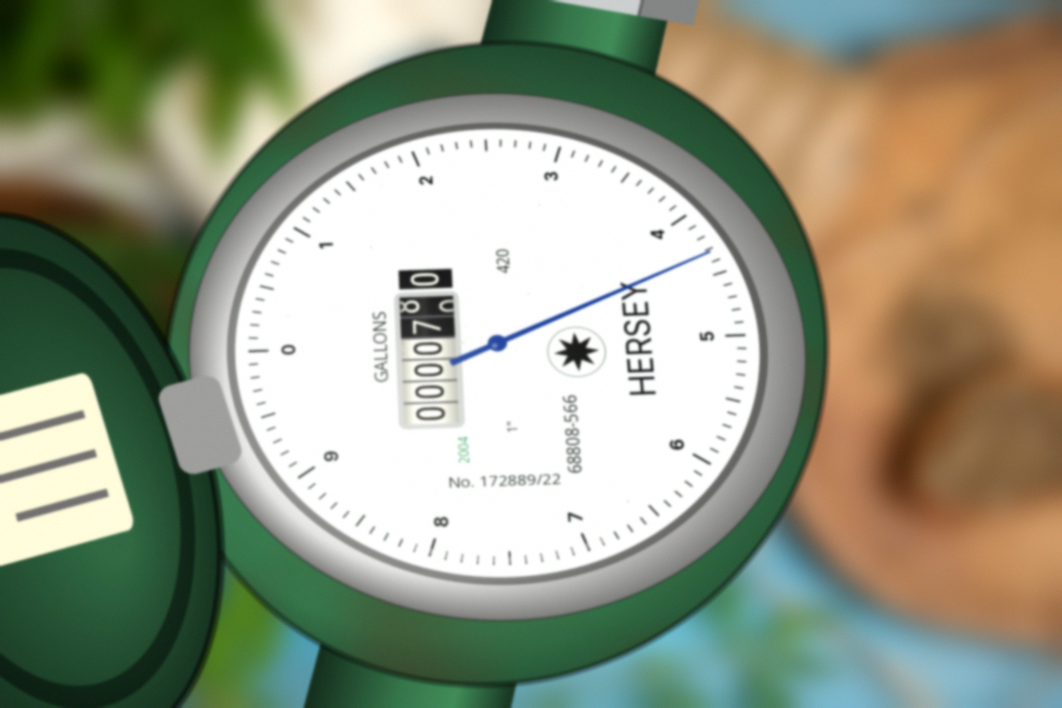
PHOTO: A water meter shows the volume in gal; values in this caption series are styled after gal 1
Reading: gal 784.3
